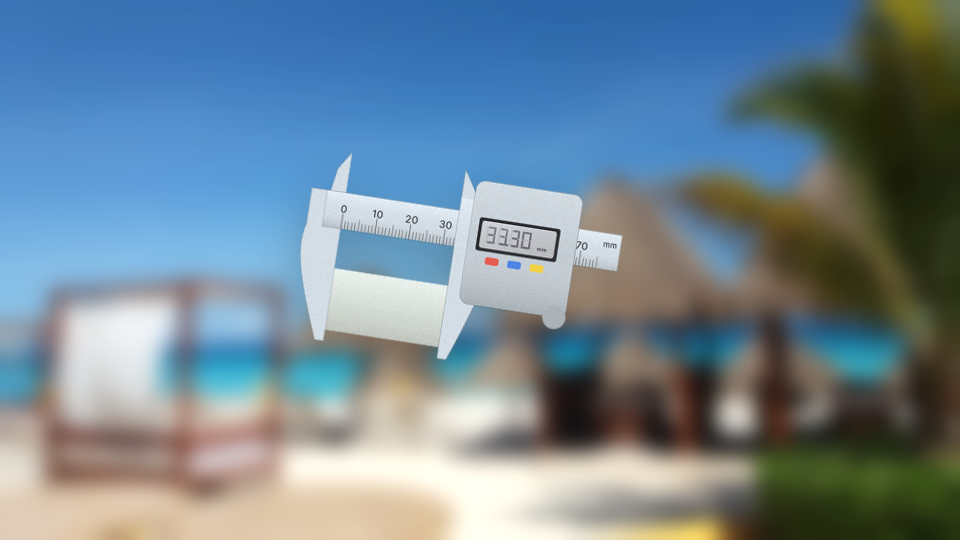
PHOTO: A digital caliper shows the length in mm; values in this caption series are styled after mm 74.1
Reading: mm 33.30
